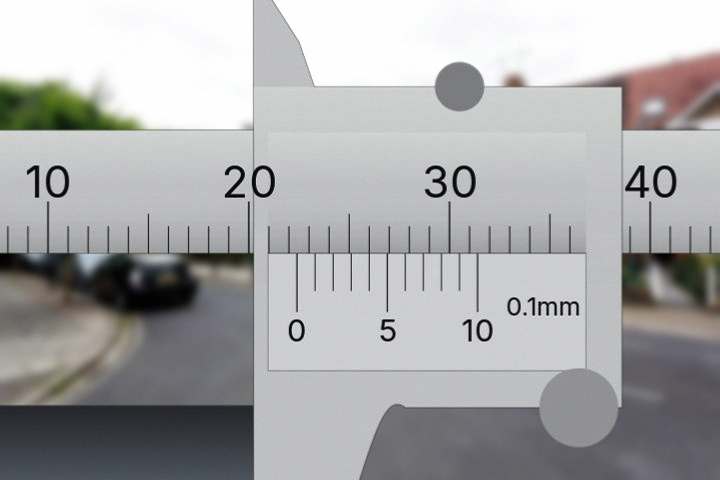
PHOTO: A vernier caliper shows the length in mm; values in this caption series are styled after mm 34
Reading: mm 22.4
